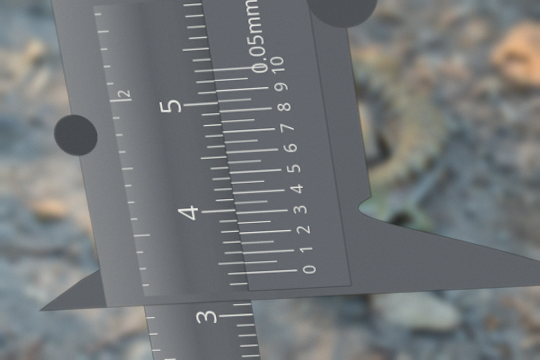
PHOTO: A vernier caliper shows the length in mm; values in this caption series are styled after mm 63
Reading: mm 34.0
